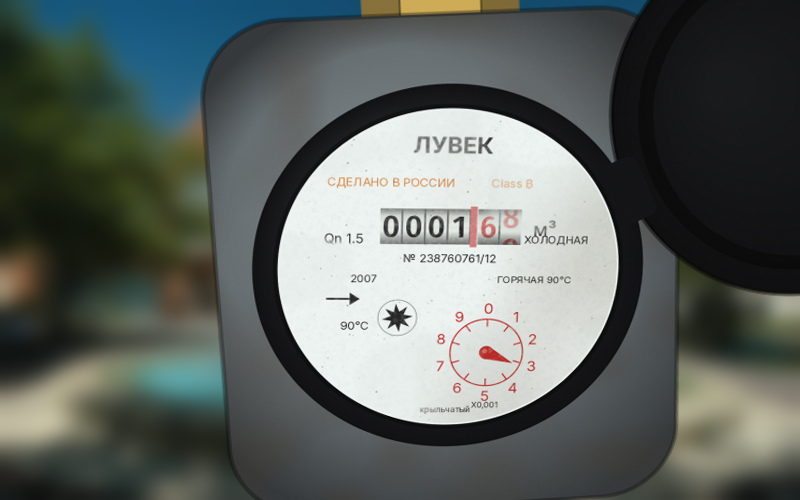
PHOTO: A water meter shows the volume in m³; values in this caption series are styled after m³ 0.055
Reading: m³ 1.683
